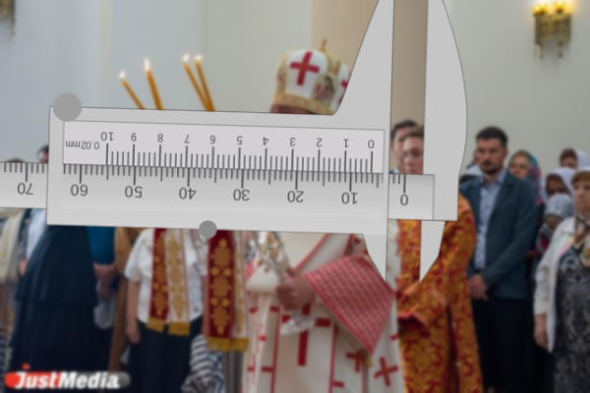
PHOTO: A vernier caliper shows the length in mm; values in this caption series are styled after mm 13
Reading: mm 6.2
